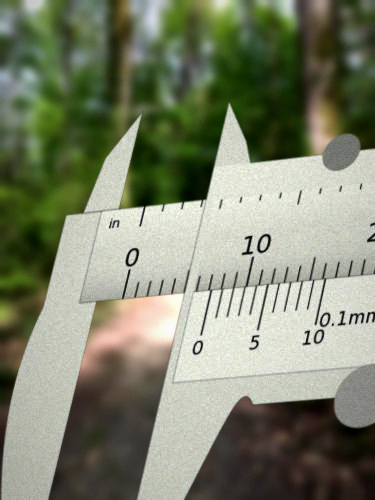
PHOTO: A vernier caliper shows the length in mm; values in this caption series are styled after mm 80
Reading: mm 7.2
